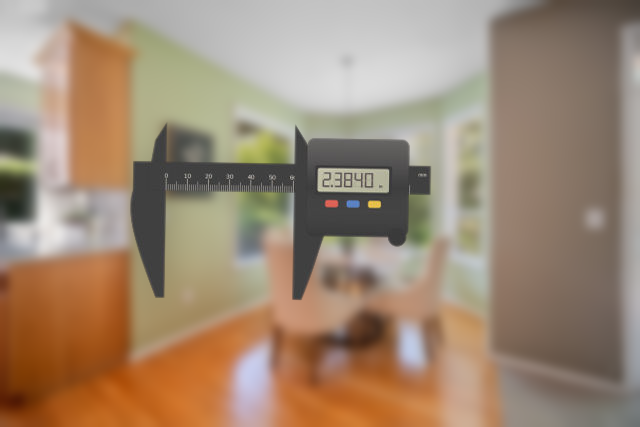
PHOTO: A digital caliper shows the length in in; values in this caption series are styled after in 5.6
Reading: in 2.3840
